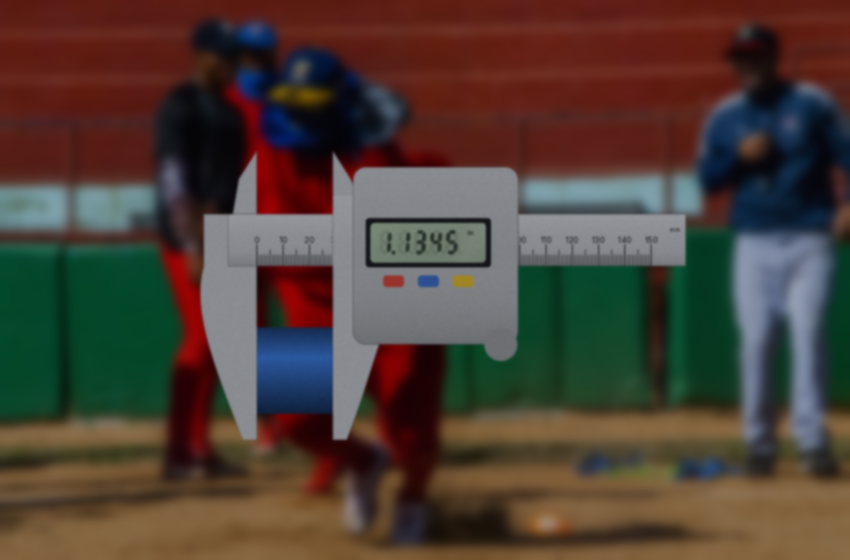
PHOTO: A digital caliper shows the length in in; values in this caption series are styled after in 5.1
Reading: in 1.1345
